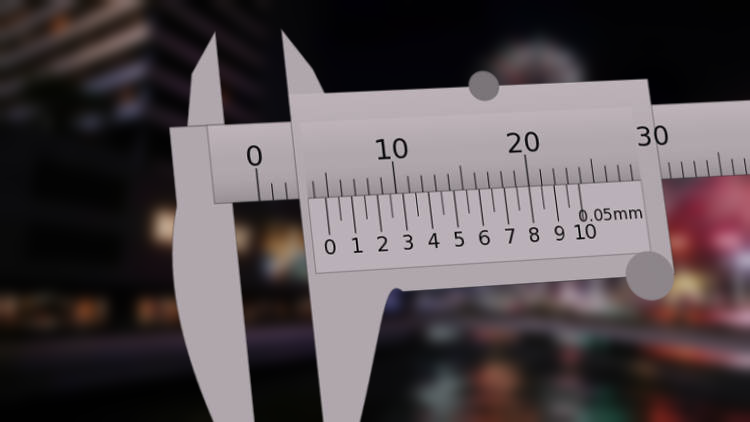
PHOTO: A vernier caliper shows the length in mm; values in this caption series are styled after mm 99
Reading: mm 4.8
